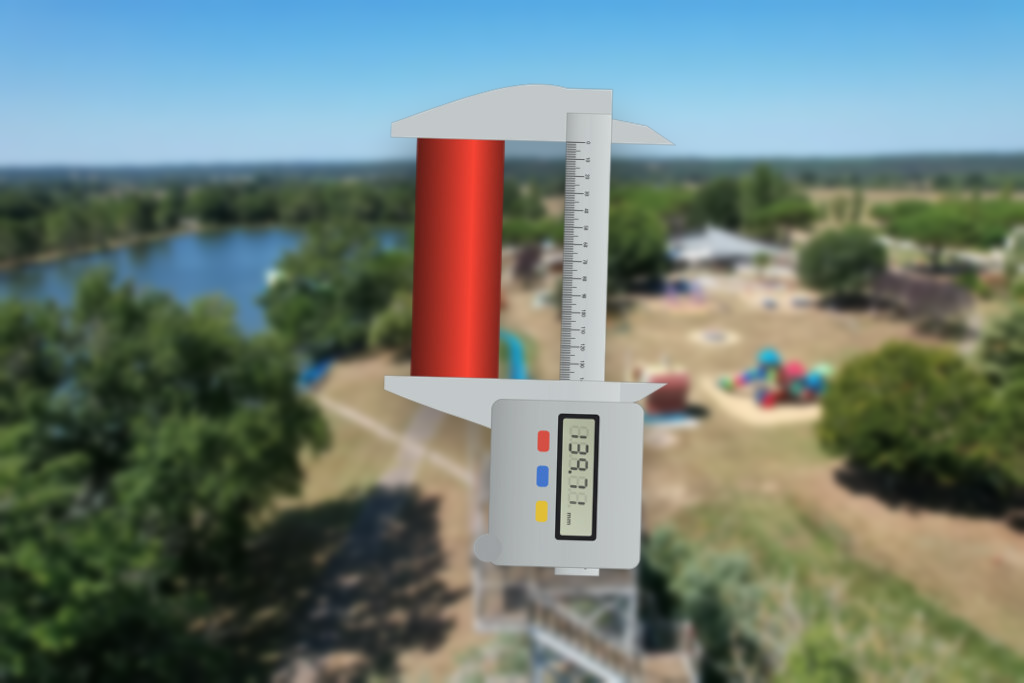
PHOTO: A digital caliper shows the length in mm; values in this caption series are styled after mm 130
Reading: mm 139.71
